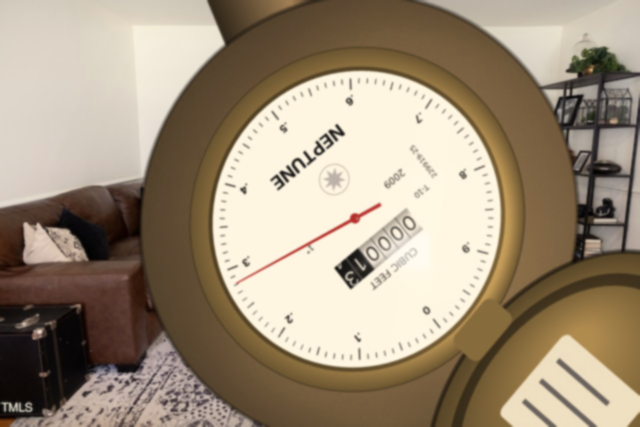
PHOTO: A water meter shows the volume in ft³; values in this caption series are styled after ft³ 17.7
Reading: ft³ 13.28
